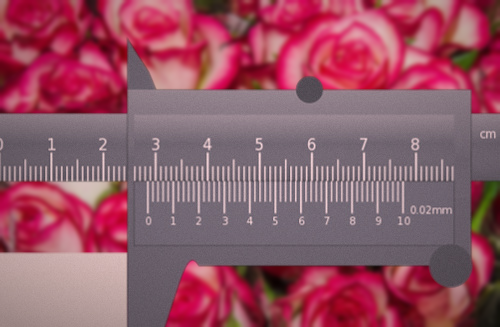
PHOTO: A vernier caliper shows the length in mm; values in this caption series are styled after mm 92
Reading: mm 28.5
